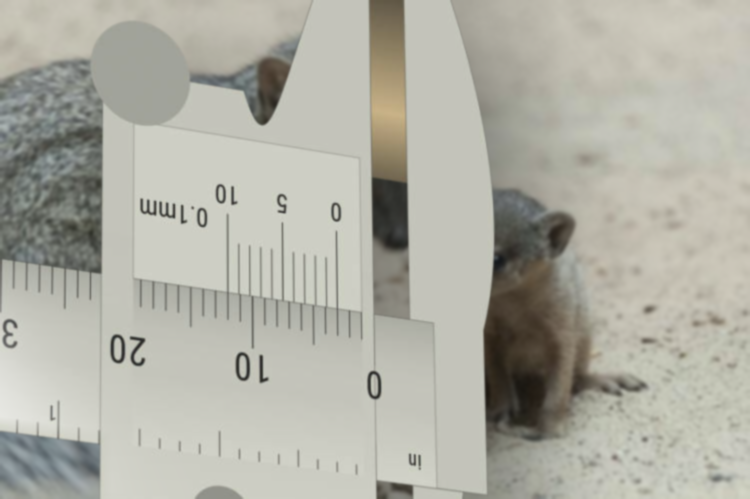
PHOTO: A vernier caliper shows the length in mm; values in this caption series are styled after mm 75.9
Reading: mm 3.0
